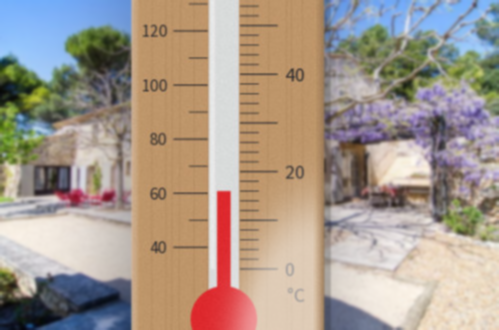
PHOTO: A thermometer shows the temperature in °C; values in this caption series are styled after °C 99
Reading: °C 16
